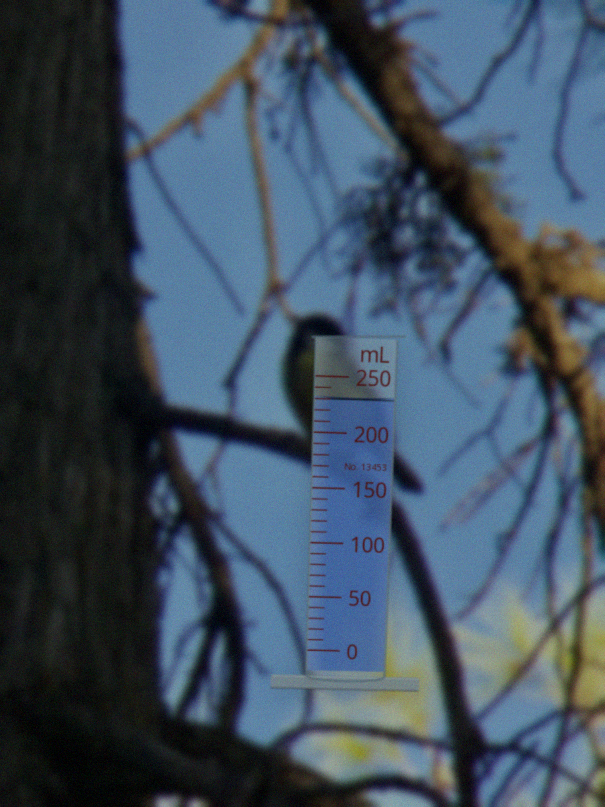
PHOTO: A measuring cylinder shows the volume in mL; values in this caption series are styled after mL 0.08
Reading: mL 230
